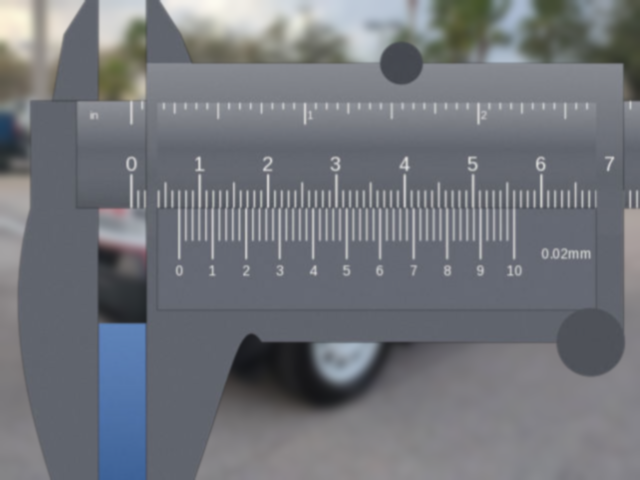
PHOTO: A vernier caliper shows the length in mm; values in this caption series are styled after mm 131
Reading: mm 7.0
